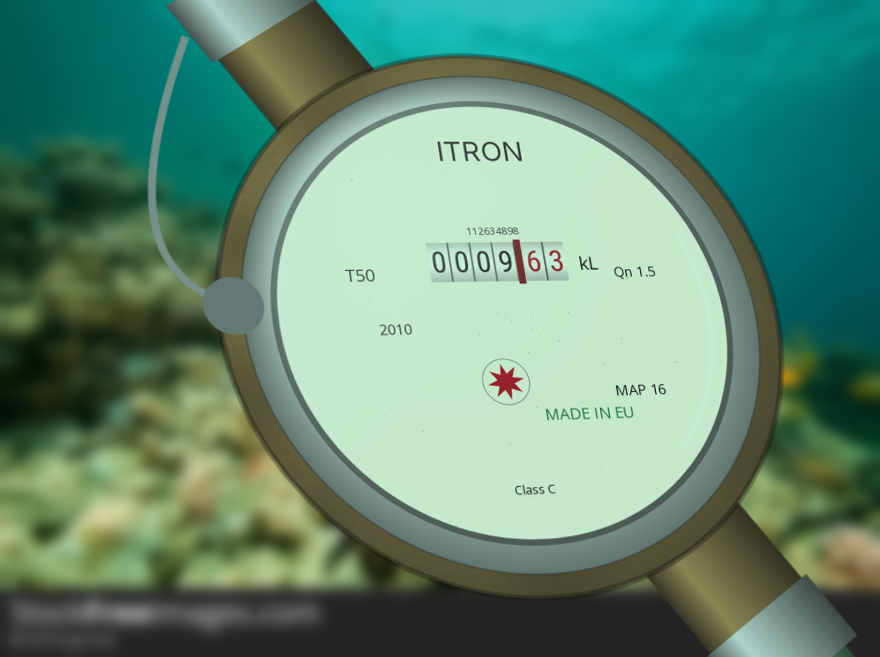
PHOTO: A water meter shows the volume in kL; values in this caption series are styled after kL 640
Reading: kL 9.63
